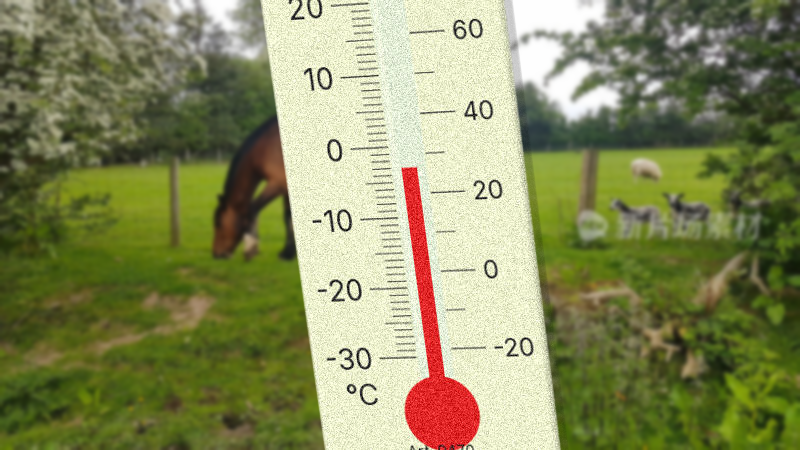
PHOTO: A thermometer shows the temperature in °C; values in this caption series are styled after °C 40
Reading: °C -3
